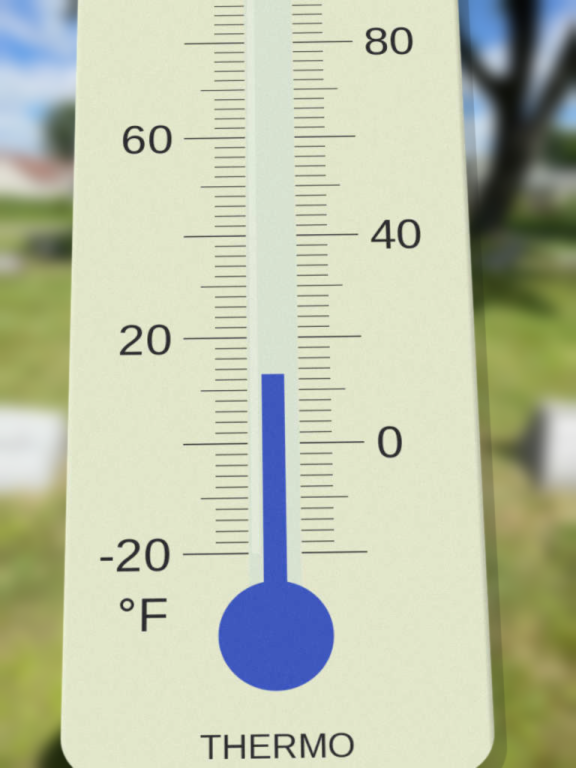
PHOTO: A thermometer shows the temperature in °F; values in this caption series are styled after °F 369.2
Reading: °F 13
